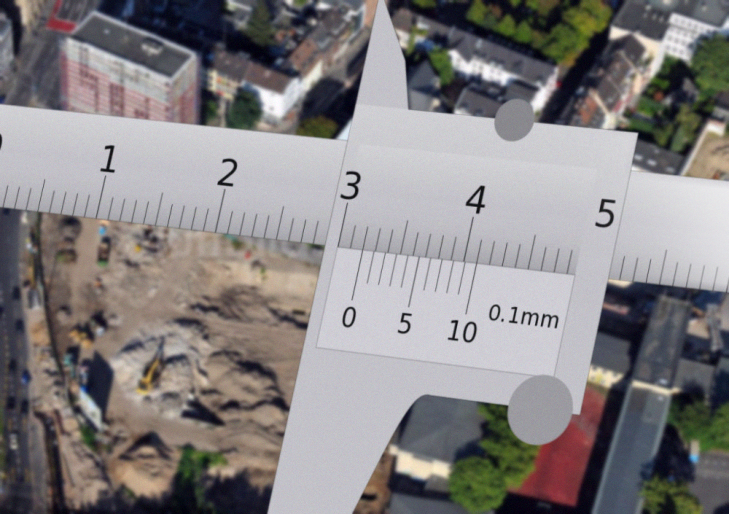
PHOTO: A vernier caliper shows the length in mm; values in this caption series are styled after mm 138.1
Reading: mm 32.0
